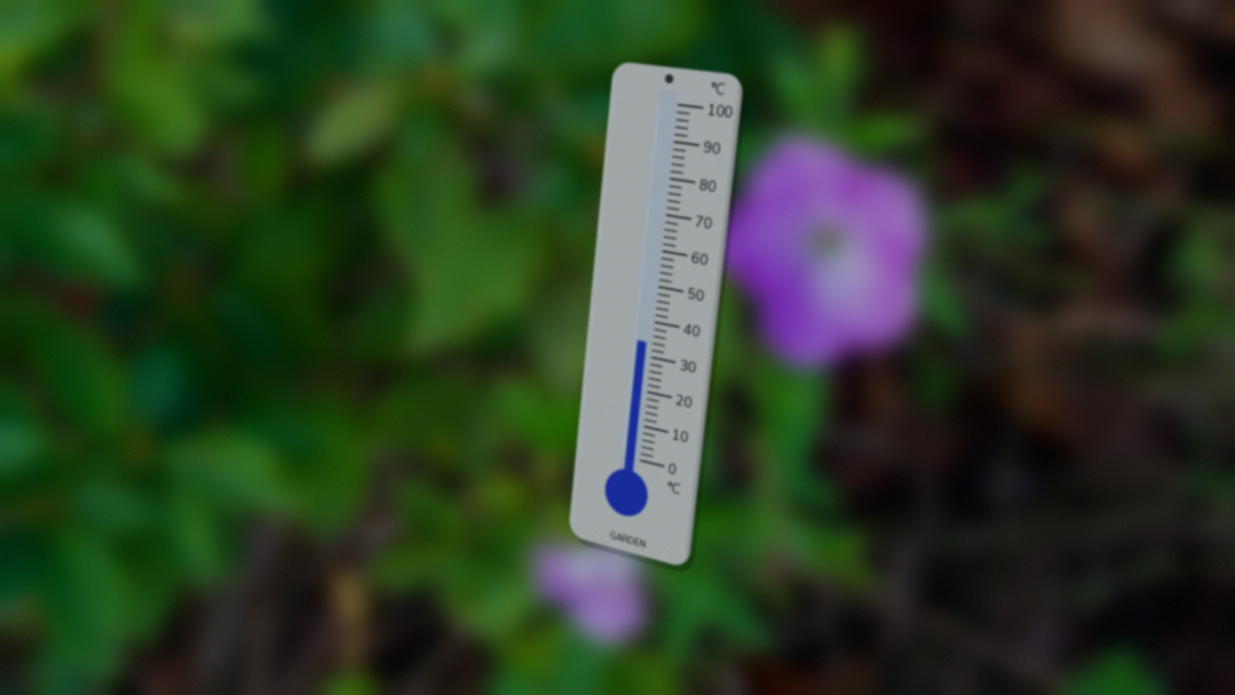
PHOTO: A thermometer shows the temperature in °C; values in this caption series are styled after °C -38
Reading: °C 34
